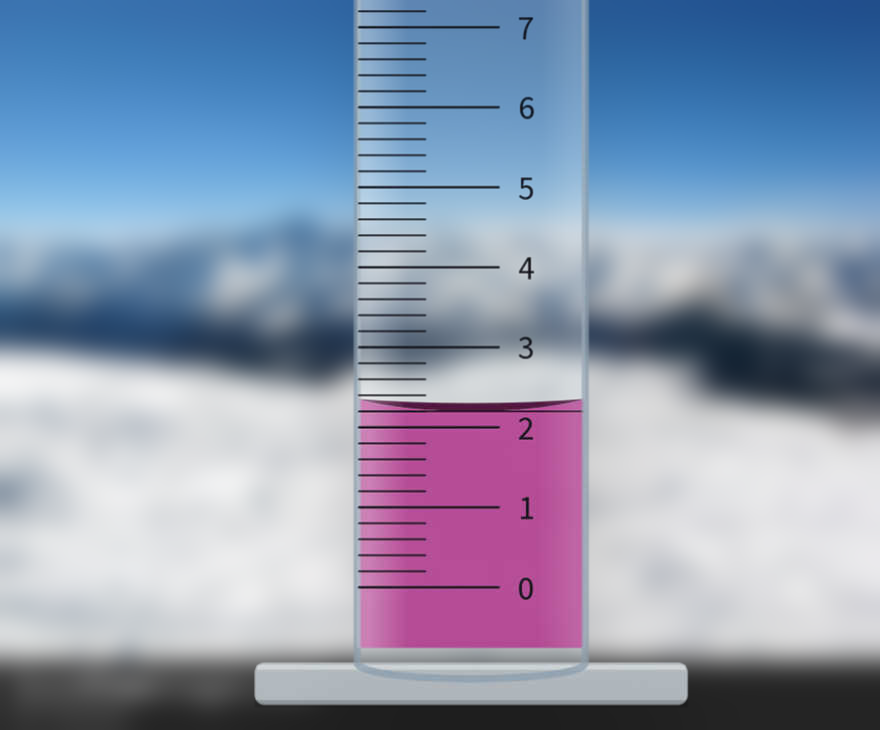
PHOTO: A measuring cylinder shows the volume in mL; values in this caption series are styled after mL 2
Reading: mL 2.2
